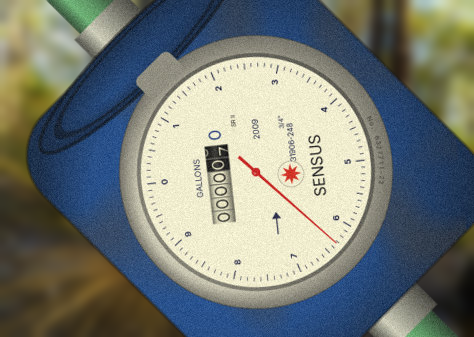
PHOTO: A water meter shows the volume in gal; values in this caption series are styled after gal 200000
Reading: gal 66.3
